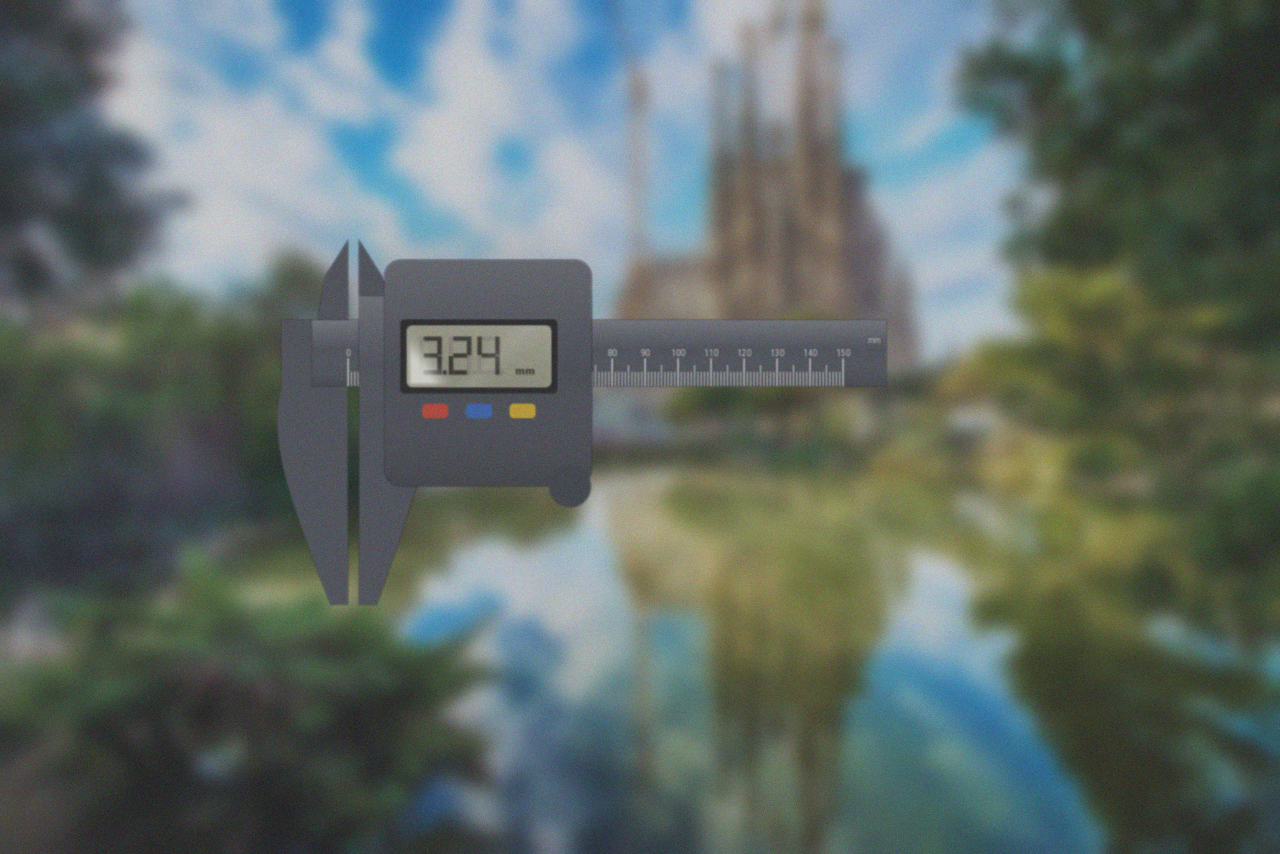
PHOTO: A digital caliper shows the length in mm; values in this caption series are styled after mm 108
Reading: mm 3.24
